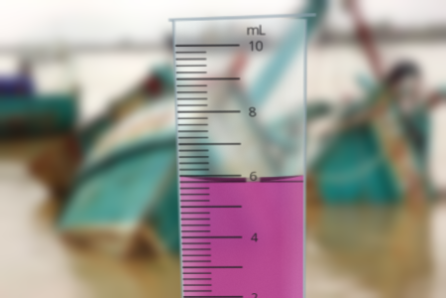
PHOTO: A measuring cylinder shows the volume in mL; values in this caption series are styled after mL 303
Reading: mL 5.8
